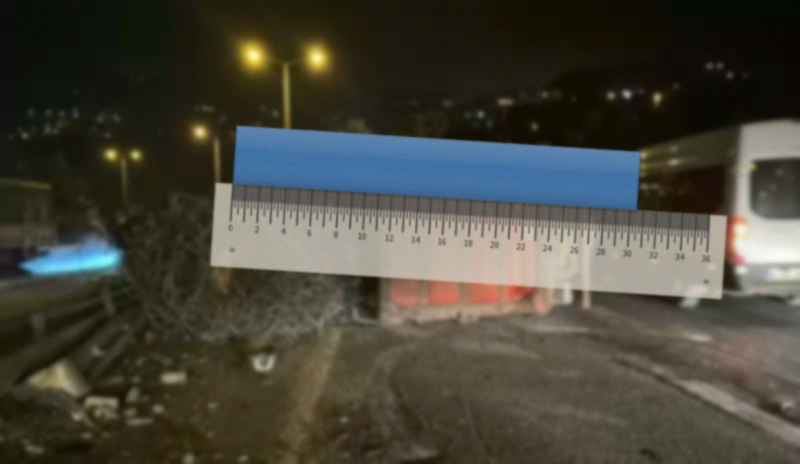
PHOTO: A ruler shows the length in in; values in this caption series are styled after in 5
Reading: in 30.5
